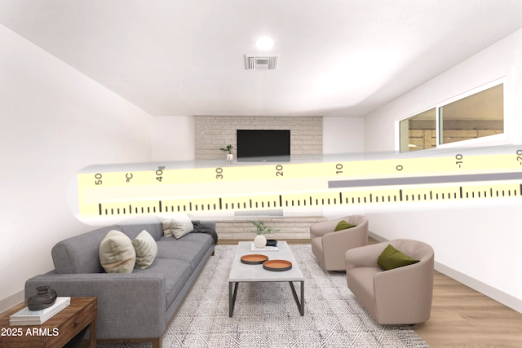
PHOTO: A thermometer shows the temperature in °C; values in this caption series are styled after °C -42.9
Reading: °C 12
